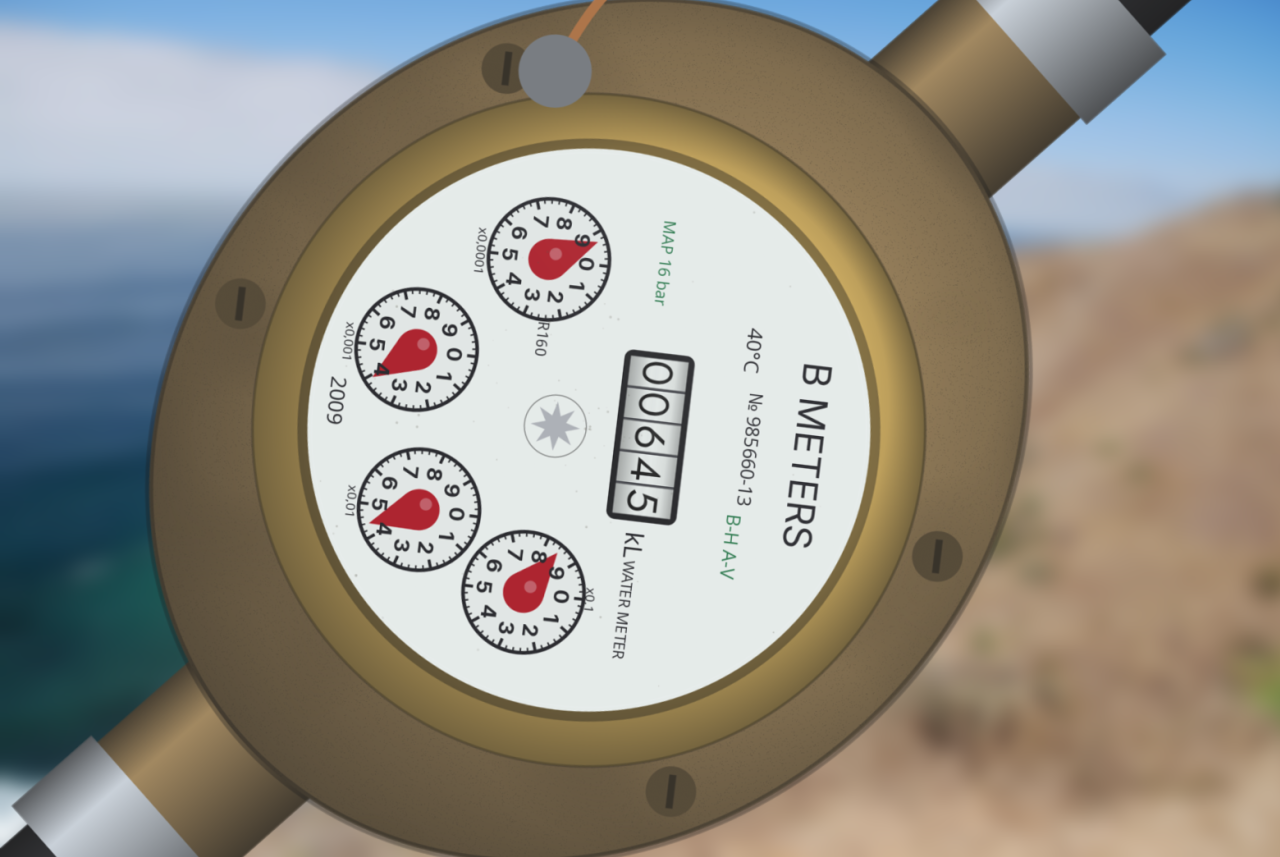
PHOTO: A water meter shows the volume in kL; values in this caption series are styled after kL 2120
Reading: kL 645.8439
